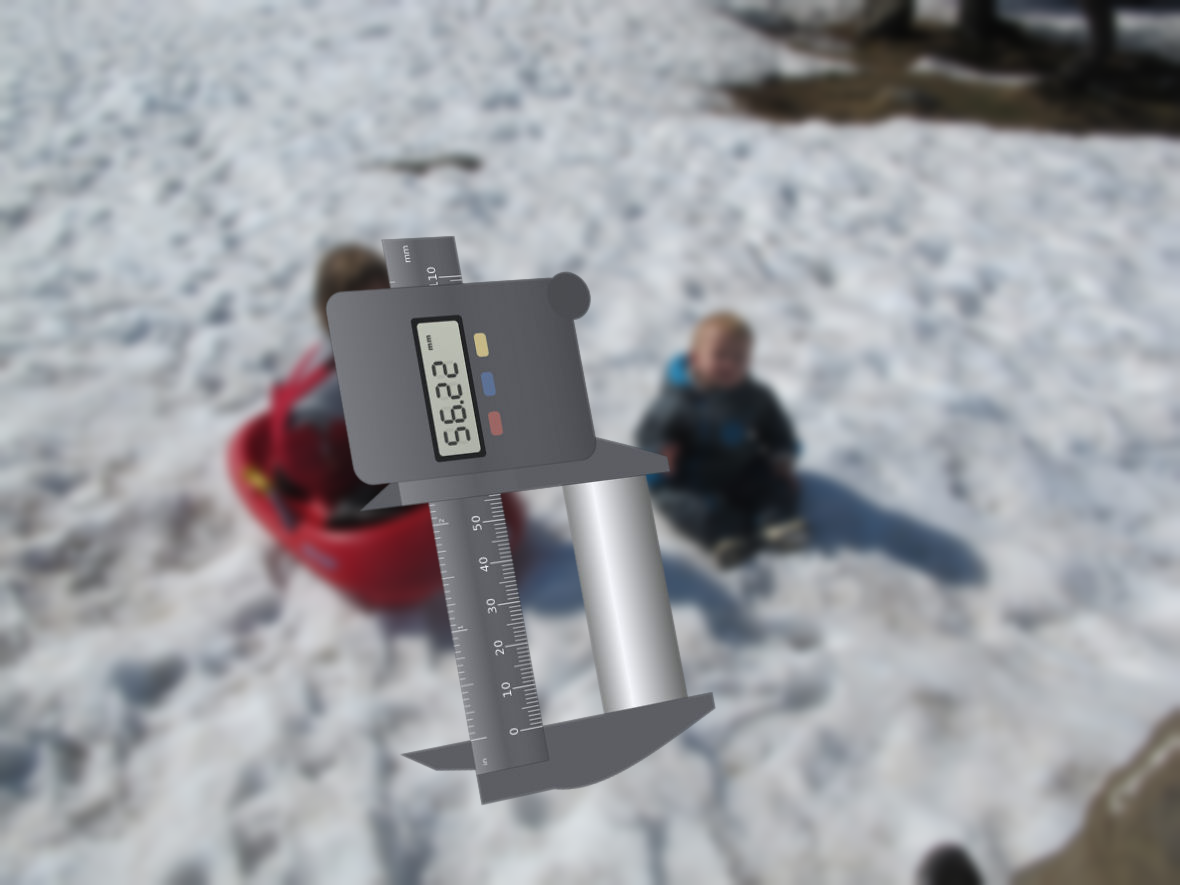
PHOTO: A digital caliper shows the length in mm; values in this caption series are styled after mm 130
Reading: mm 56.22
